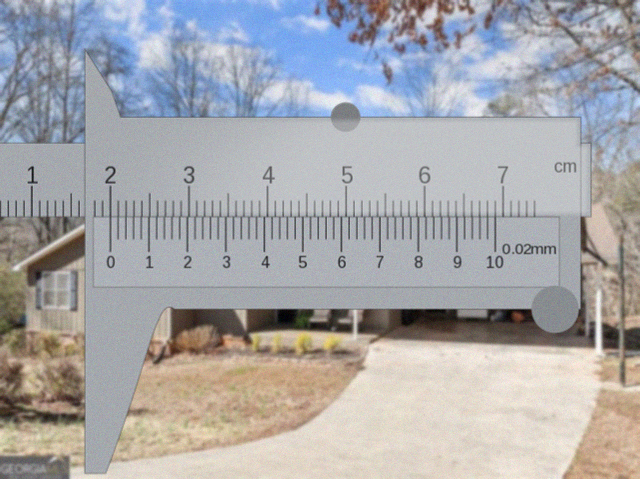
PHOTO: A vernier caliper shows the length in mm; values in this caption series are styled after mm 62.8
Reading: mm 20.0
